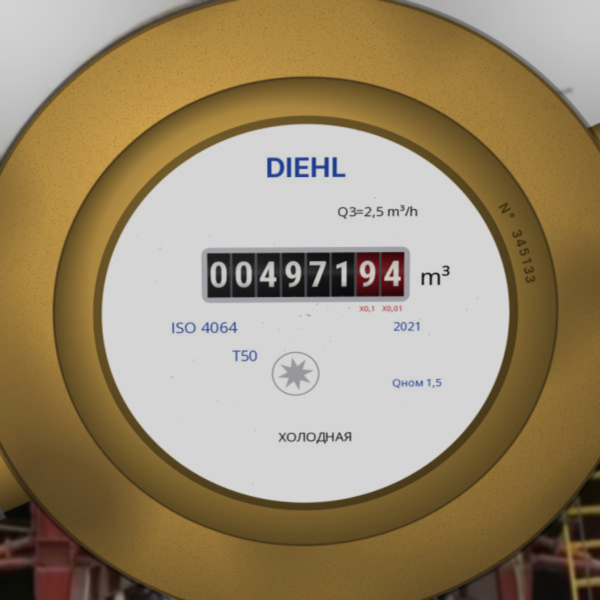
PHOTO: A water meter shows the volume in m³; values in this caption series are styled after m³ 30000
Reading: m³ 4971.94
